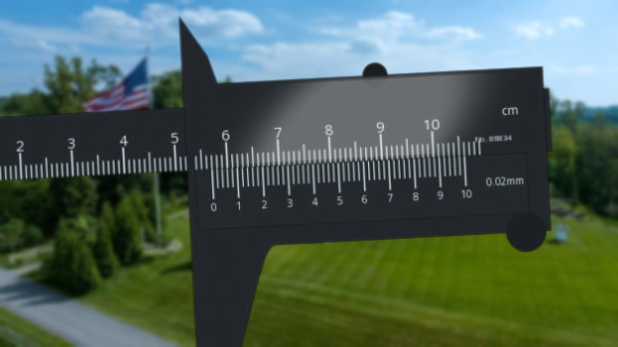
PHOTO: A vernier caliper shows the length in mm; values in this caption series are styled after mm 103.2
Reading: mm 57.0
